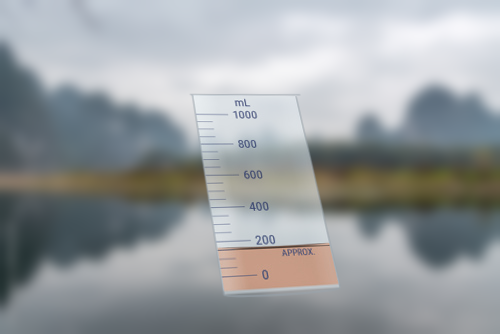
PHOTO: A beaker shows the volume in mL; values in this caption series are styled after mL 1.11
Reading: mL 150
